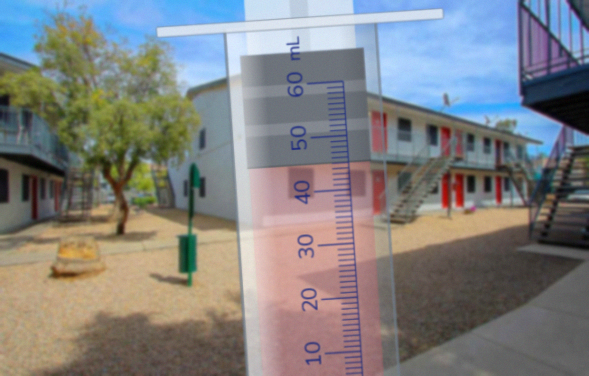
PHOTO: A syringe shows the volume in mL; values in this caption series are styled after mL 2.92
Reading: mL 45
